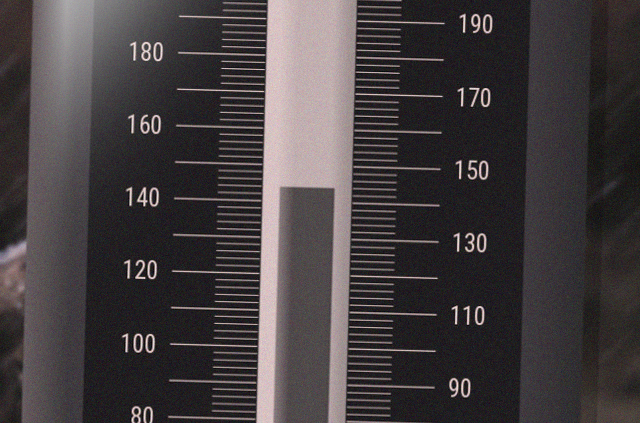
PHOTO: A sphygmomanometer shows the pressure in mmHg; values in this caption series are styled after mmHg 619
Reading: mmHg 144
